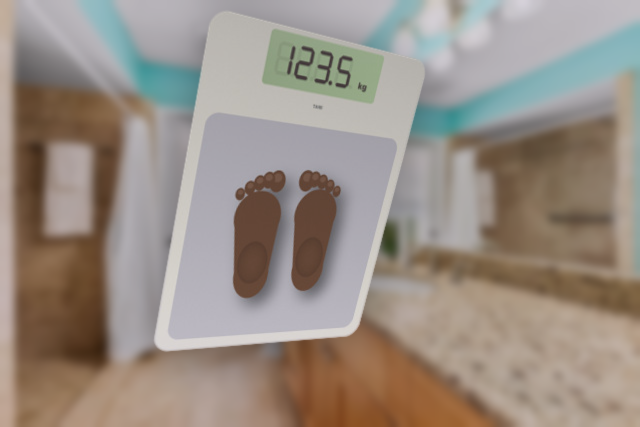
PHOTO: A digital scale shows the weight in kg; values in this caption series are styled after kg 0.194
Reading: kg 123.5
